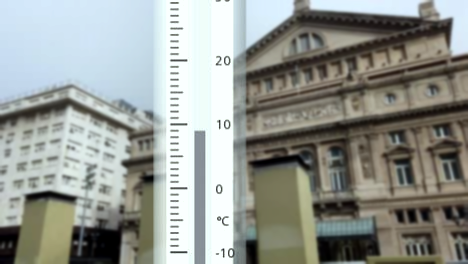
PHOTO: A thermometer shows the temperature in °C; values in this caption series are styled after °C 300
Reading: °C 9
